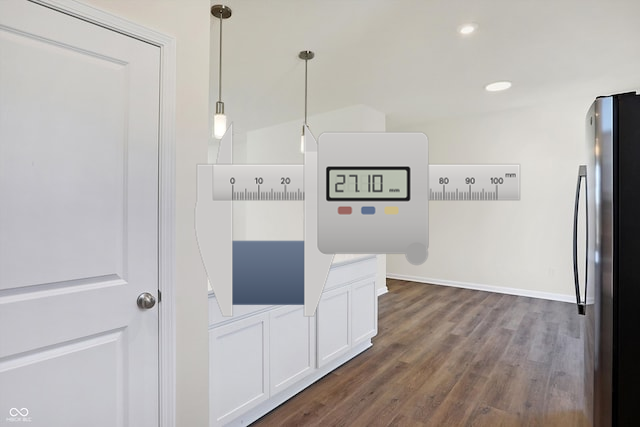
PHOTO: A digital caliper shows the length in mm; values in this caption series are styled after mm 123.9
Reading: mm 27.10
